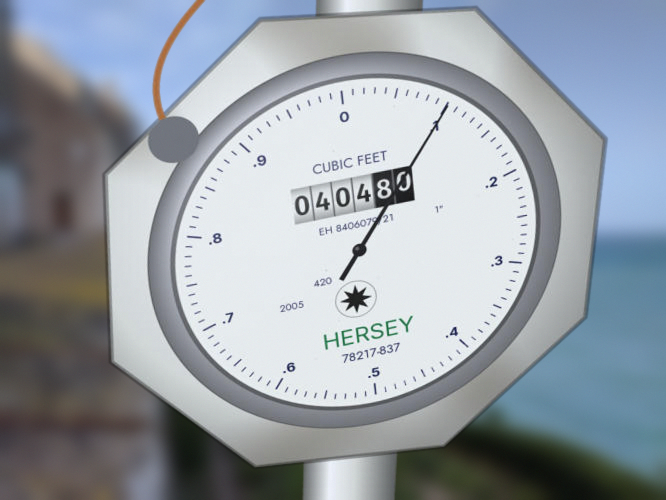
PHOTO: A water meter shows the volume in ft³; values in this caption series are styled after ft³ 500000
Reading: ft³ 40480.10
